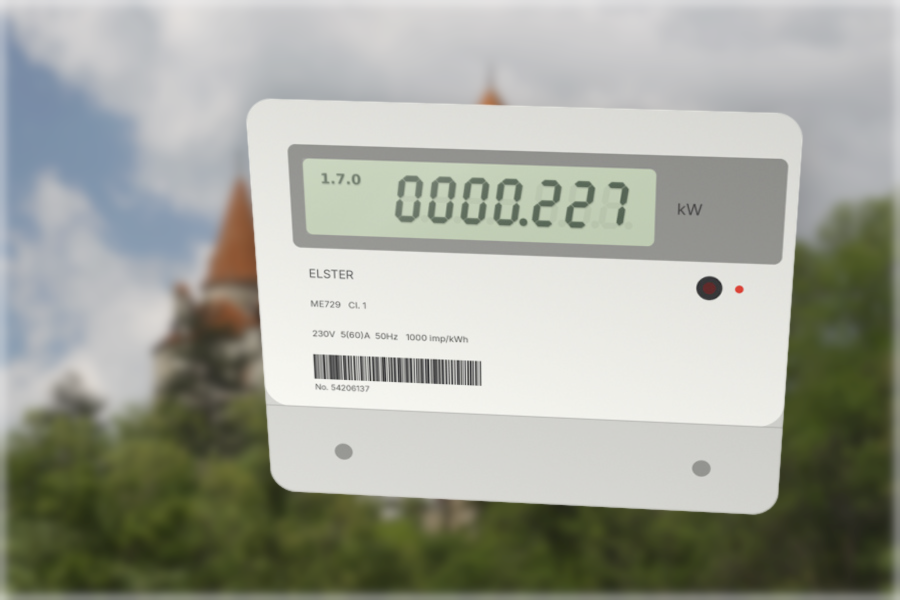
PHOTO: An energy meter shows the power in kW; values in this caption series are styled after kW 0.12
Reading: kW 0.227
